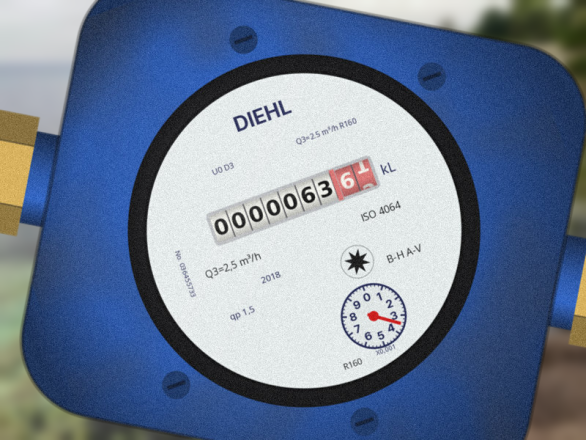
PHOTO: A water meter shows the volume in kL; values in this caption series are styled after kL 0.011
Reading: kL 63.613
